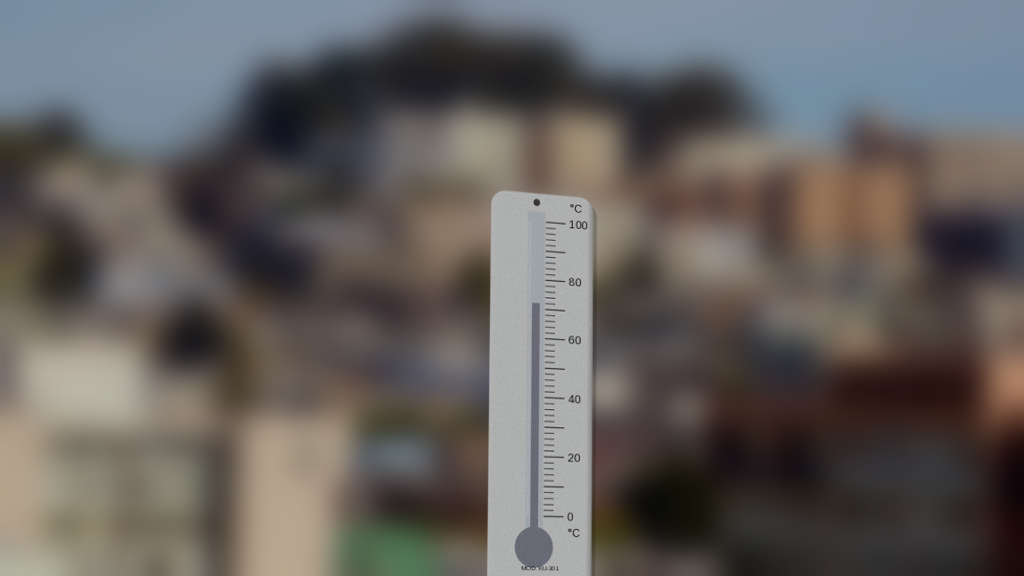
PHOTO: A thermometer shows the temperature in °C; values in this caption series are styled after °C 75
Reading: °C 72
